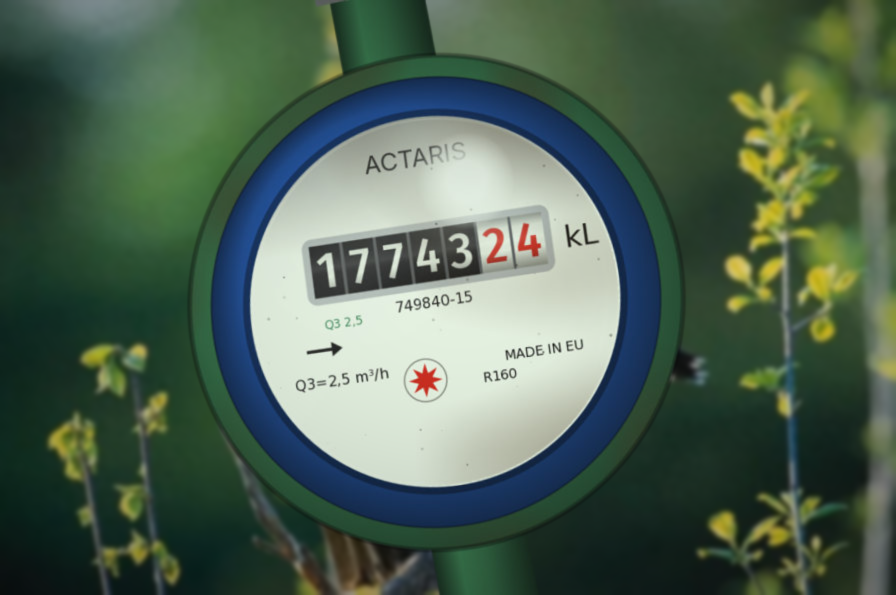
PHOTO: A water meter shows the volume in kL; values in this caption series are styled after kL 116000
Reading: kL 17743.24
